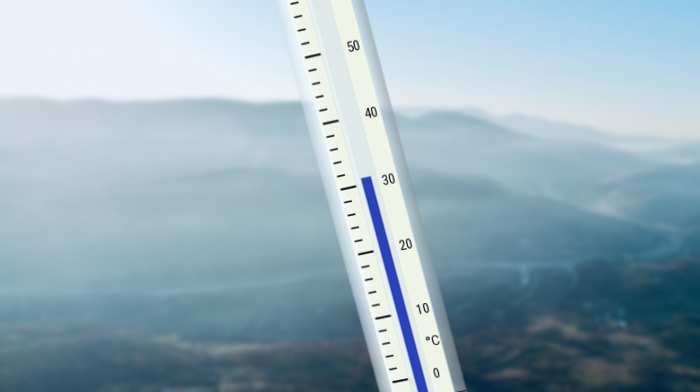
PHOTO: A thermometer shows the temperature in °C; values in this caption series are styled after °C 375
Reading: °C 31
